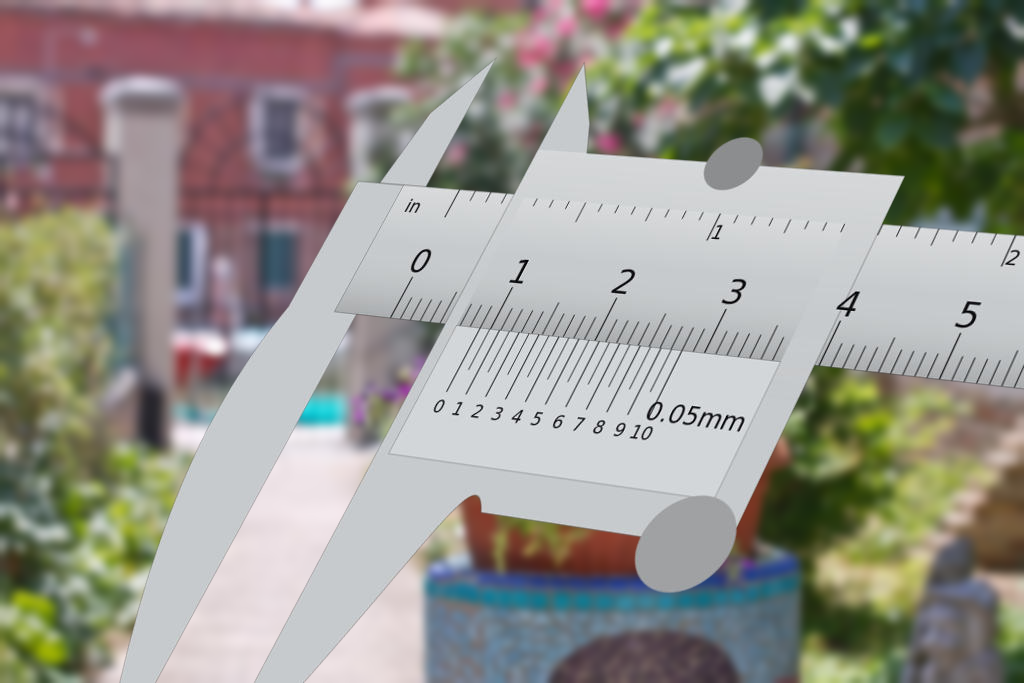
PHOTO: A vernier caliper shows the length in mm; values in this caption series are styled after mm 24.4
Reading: mm 9.0
